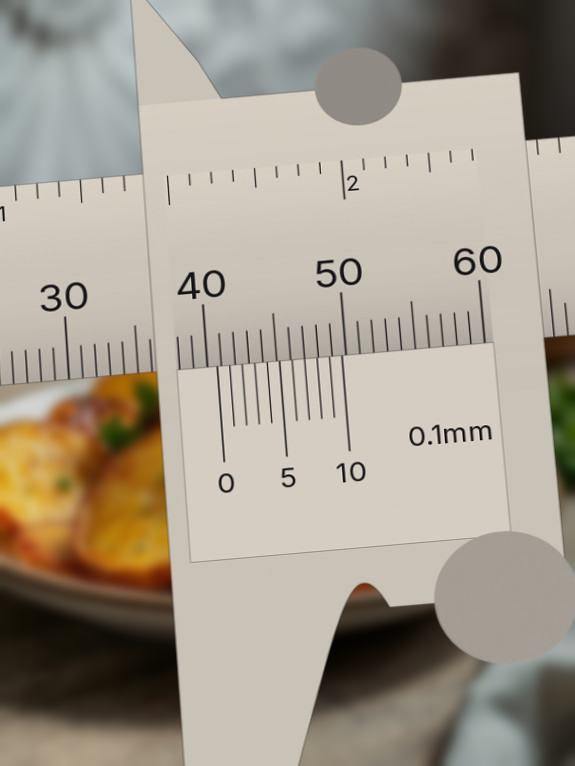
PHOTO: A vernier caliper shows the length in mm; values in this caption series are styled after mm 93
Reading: mm 40.7
